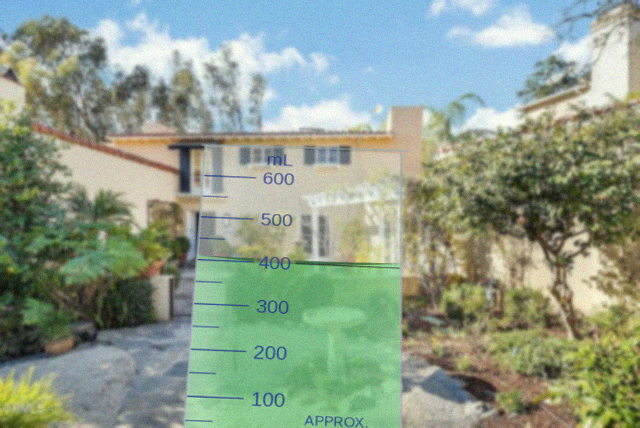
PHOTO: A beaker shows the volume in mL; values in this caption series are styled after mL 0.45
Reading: mL 400
